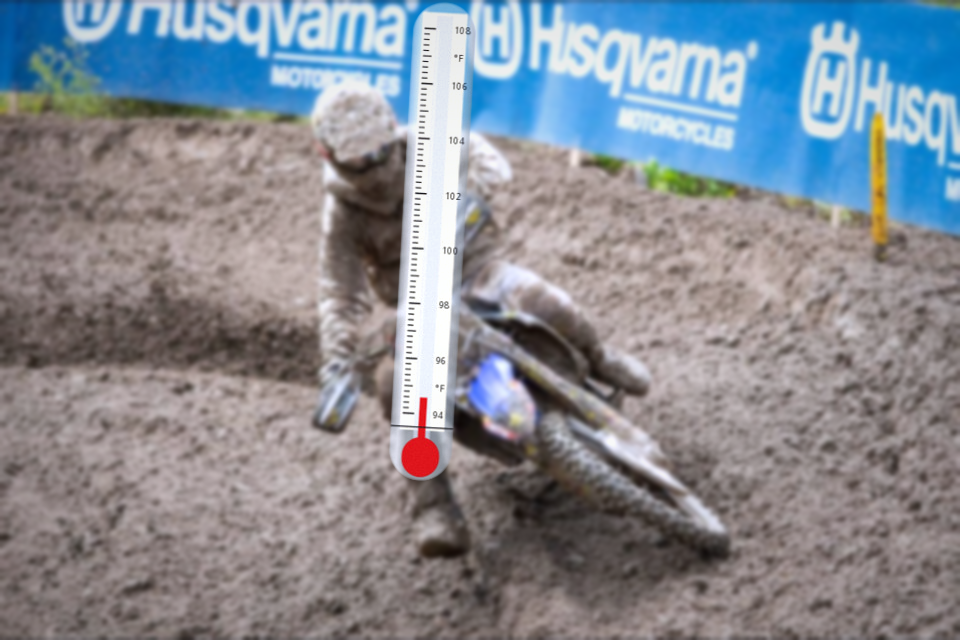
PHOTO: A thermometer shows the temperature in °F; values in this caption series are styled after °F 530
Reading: °F 94.6
